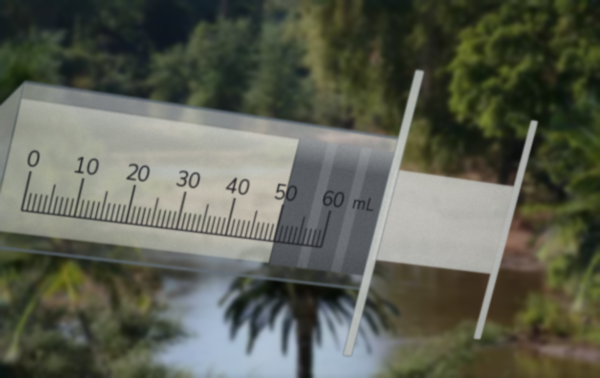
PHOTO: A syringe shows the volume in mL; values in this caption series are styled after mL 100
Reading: mL 50
